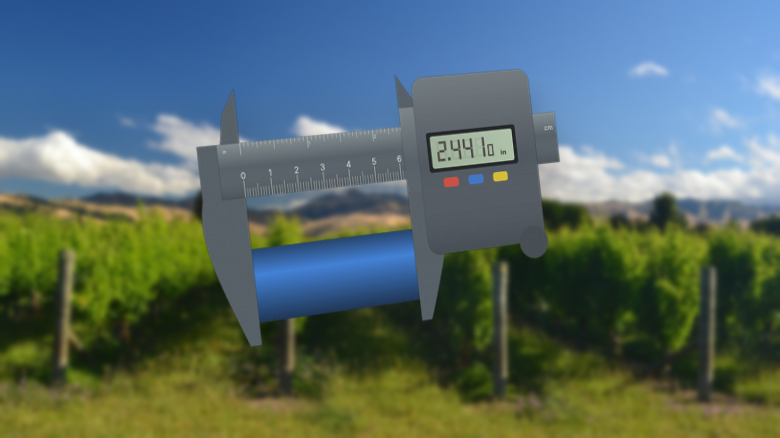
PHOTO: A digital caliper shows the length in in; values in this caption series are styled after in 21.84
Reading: in 2.4410
